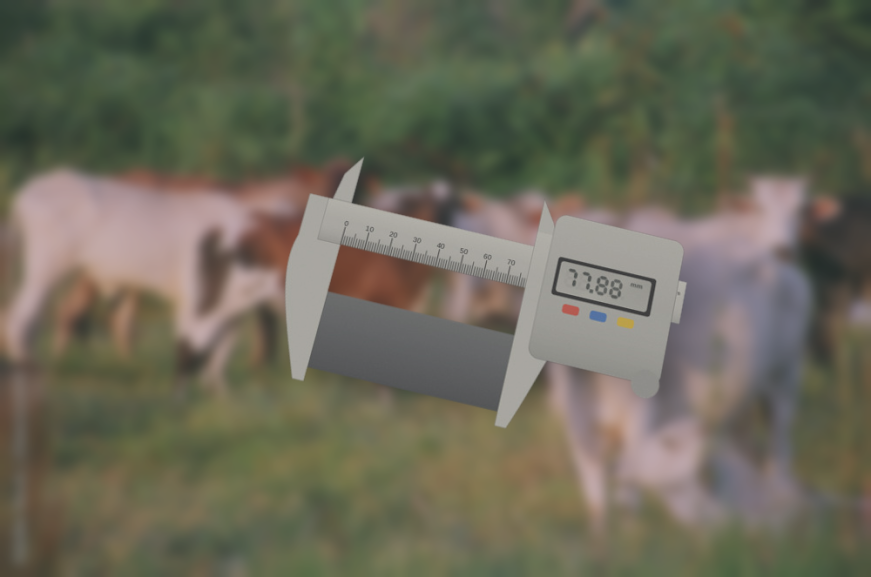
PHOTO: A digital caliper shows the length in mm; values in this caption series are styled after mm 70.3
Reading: mm 77.88
